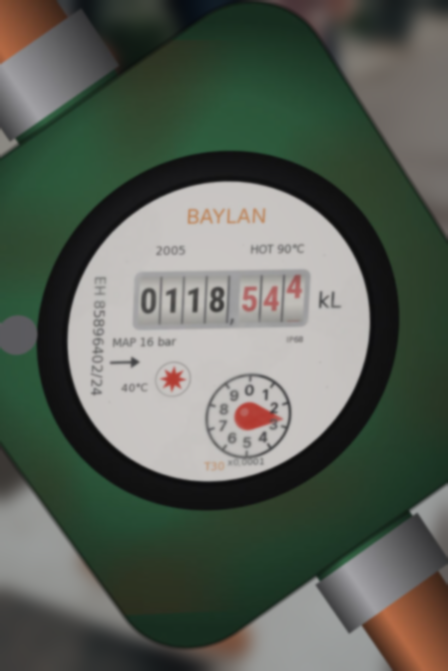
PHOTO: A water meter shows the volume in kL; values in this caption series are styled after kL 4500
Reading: kL 118.5442
